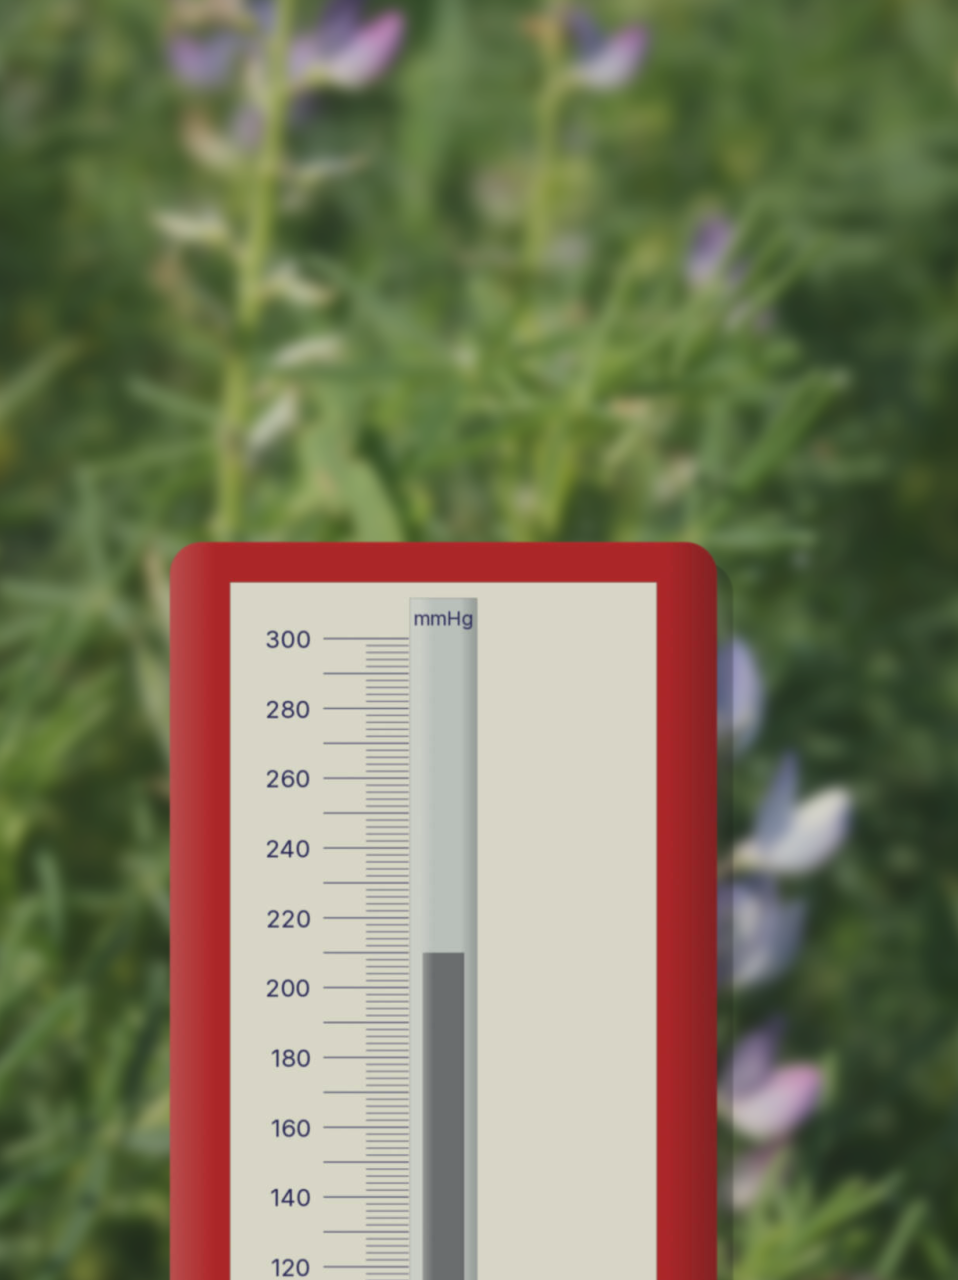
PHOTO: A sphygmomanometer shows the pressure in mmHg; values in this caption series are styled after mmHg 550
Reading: mmHg 210
